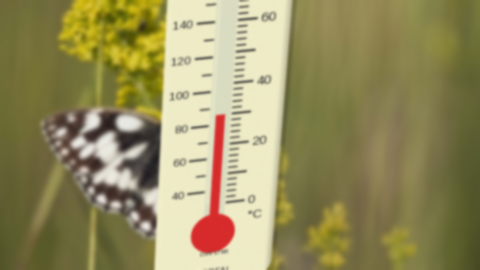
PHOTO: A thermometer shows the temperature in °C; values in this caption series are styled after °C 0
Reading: °C 30
